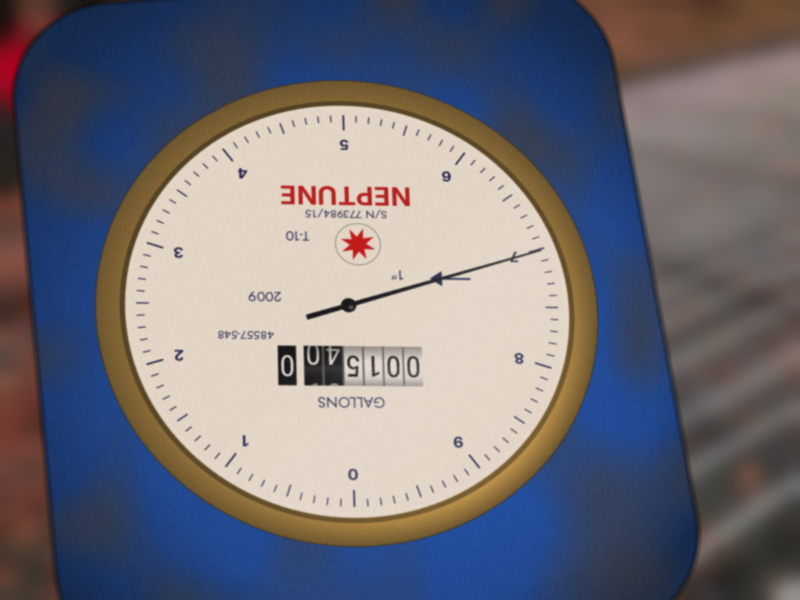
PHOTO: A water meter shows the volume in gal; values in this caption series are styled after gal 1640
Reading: gal 15397.0
